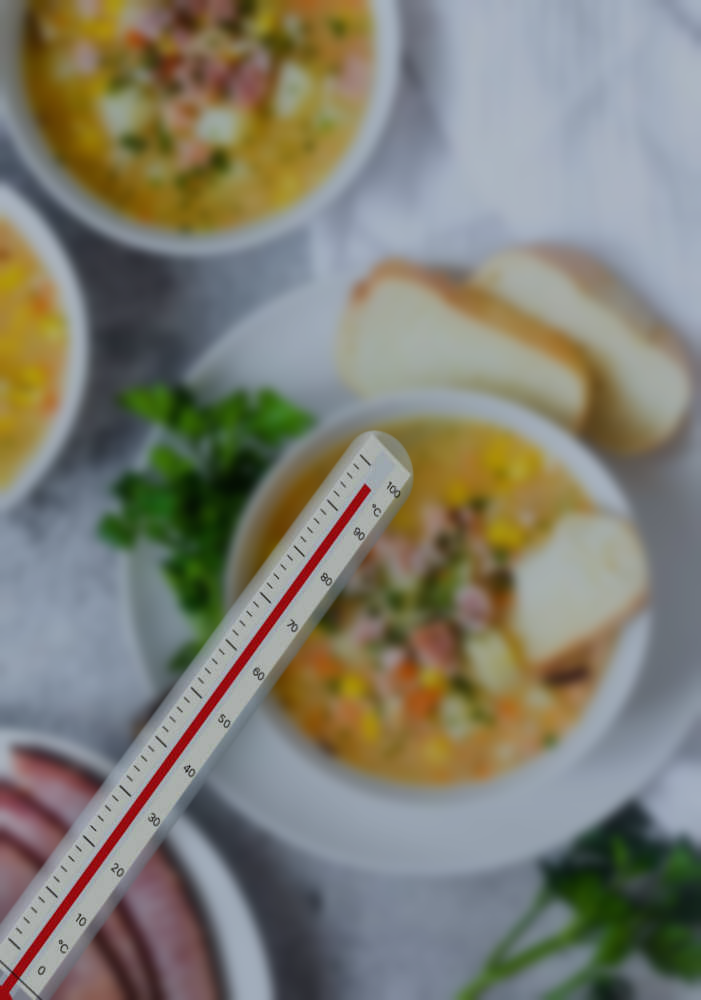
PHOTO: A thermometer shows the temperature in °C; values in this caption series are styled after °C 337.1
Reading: °C 97
